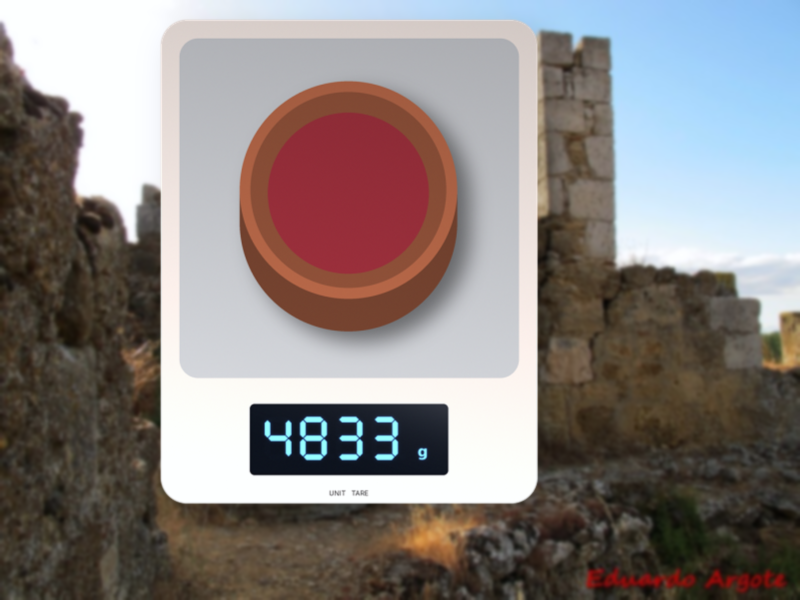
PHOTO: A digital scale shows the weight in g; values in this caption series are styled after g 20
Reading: g 4833
